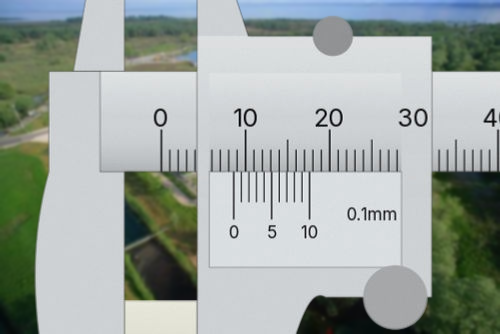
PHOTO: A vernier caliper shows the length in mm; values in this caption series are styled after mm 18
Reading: mm 8.6
